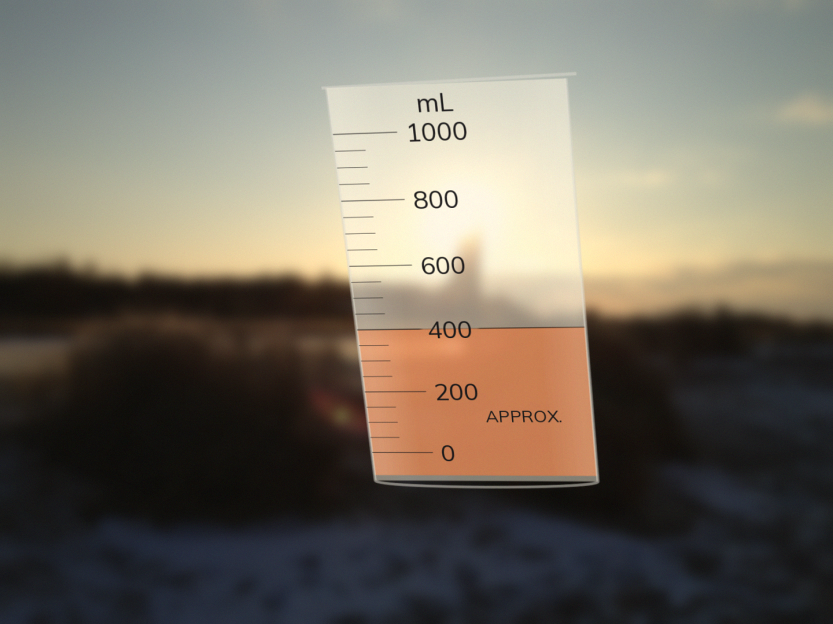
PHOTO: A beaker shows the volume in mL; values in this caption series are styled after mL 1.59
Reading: mL 400
